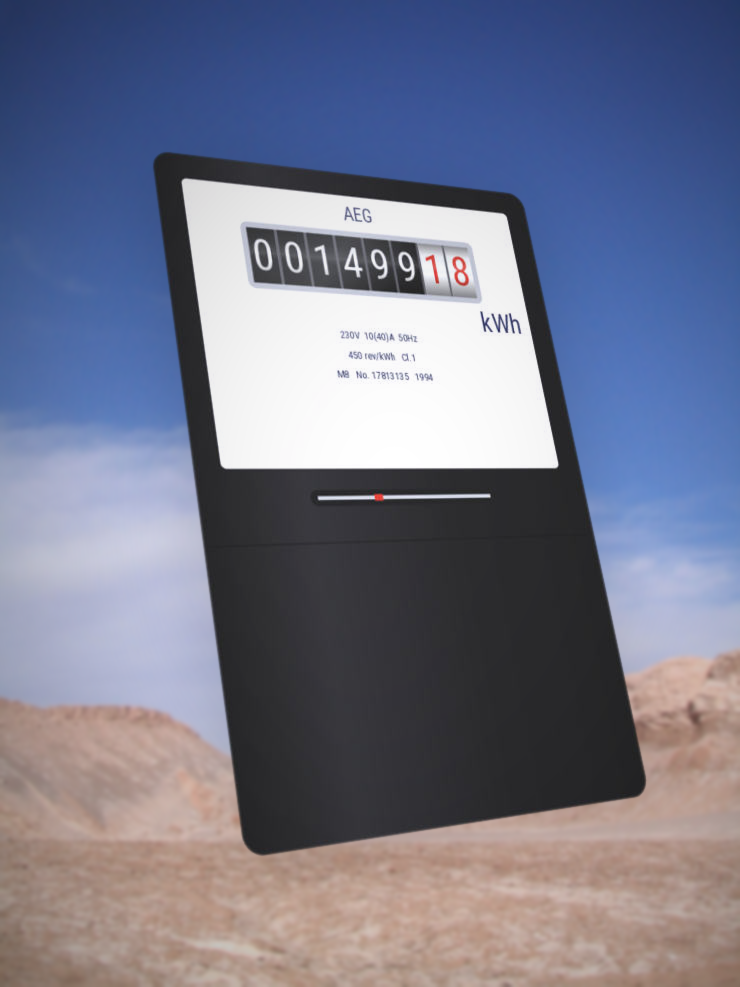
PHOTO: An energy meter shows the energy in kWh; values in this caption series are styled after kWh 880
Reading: kWh 1499.18
